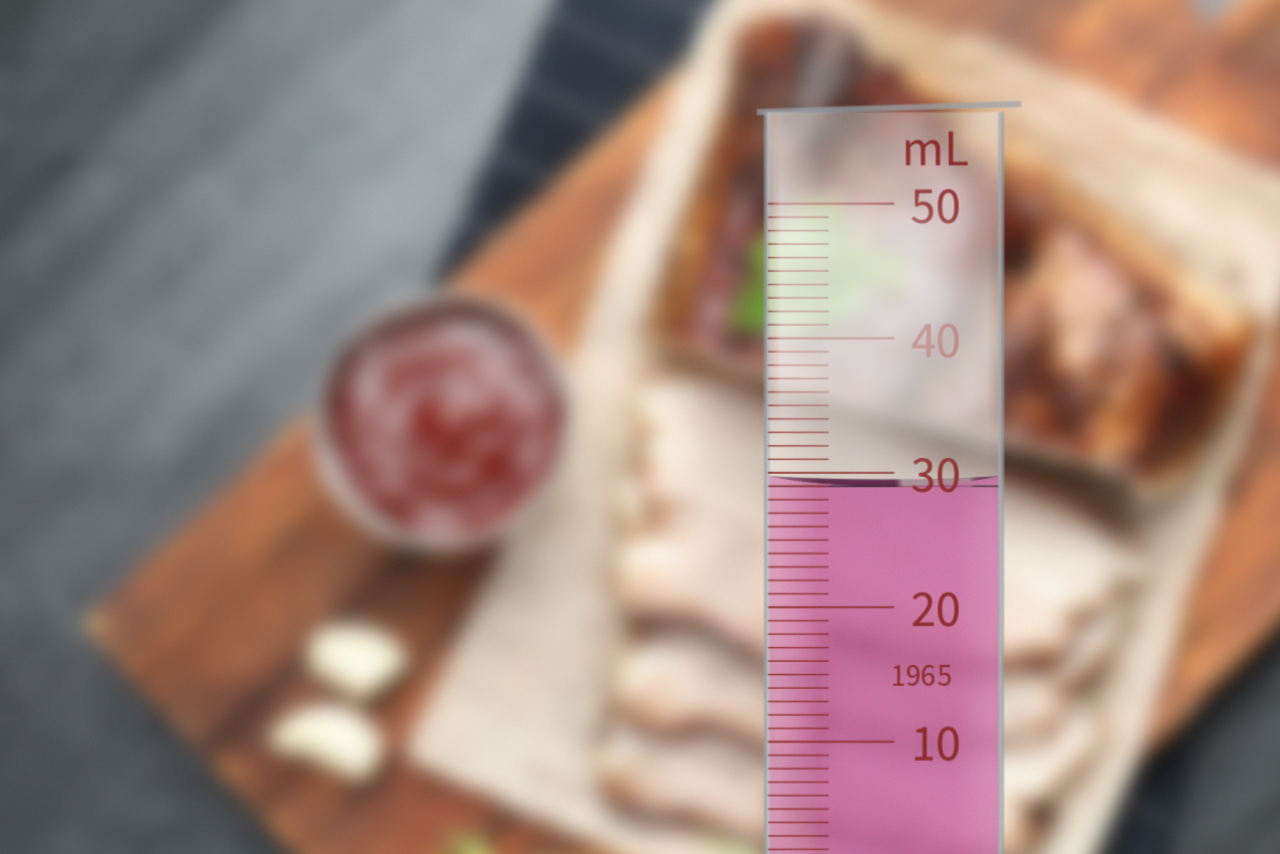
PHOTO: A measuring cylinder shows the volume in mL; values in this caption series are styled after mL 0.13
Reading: mL 29
